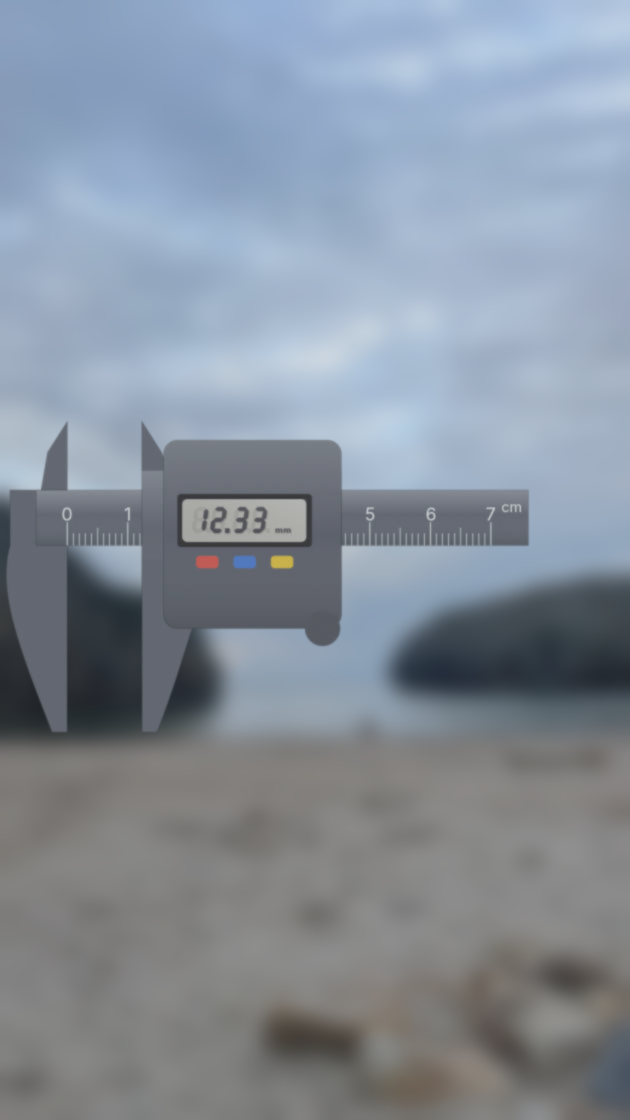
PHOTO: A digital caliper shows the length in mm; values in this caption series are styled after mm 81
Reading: mm 12.33
